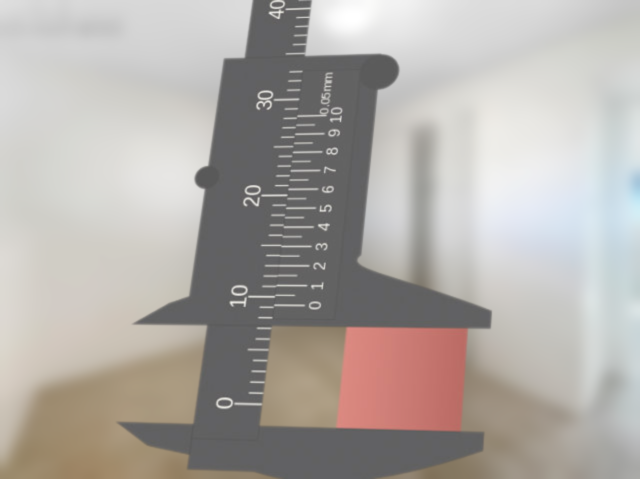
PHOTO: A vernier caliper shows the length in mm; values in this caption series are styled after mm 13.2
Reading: mm 9.2
